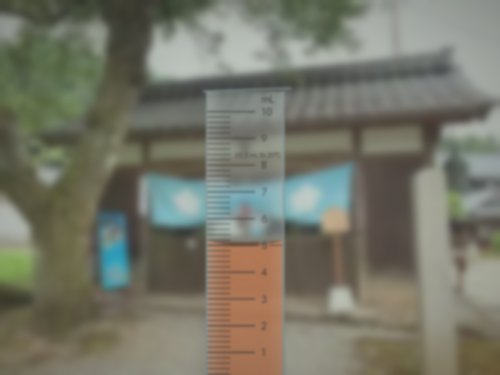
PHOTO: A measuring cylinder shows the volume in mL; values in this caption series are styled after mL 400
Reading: mL 5
